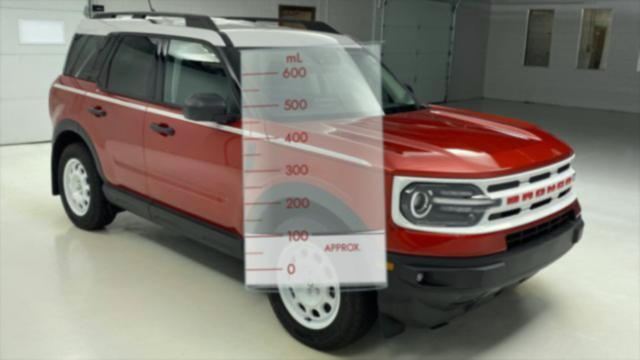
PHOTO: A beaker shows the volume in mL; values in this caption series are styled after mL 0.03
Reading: mL 100
